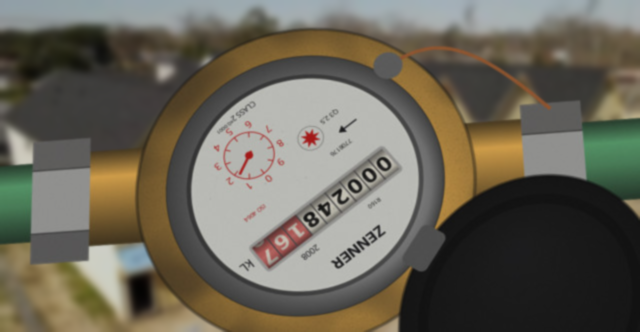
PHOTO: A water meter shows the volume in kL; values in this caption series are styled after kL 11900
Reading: kL 248.1671
